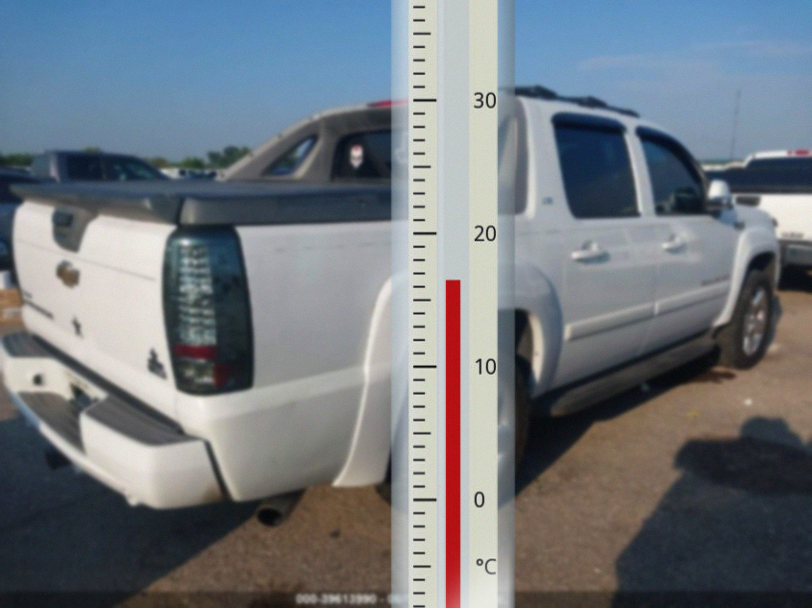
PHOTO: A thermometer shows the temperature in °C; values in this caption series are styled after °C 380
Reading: °C 16.5
